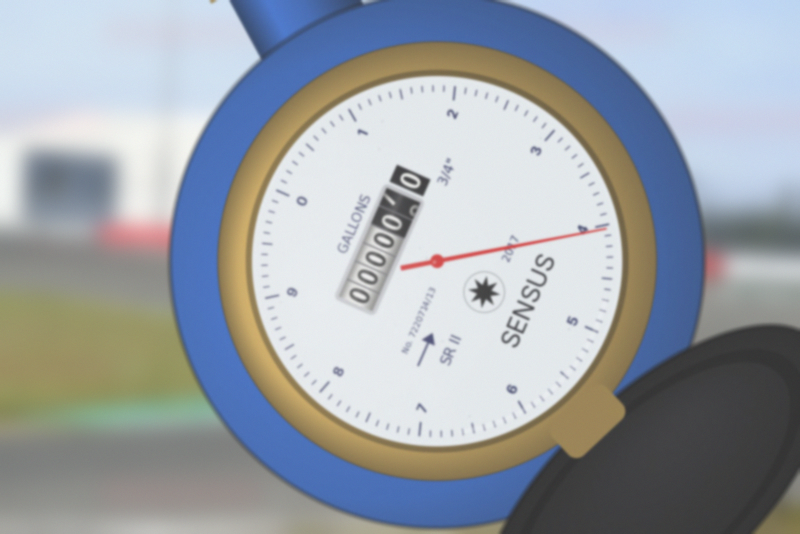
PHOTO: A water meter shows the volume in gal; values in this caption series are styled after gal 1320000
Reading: gal 74.0
